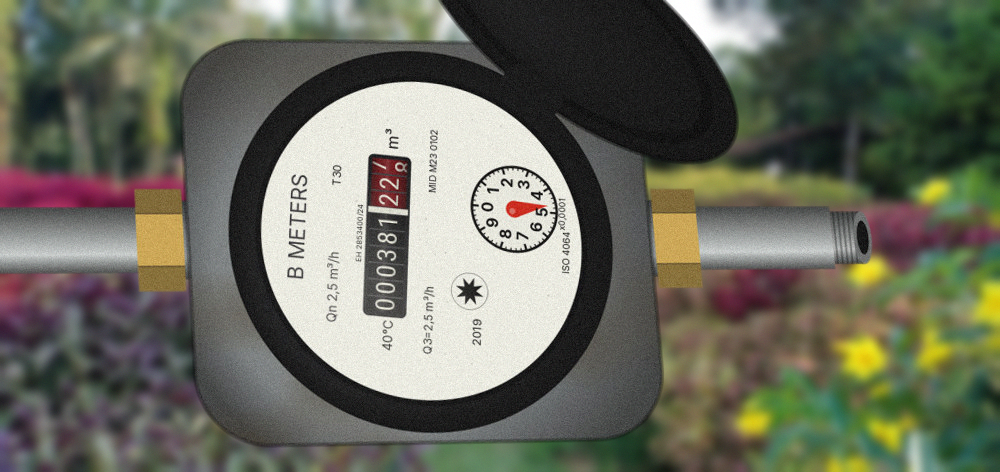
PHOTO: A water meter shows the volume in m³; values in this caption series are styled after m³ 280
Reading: m³ 381.2274
